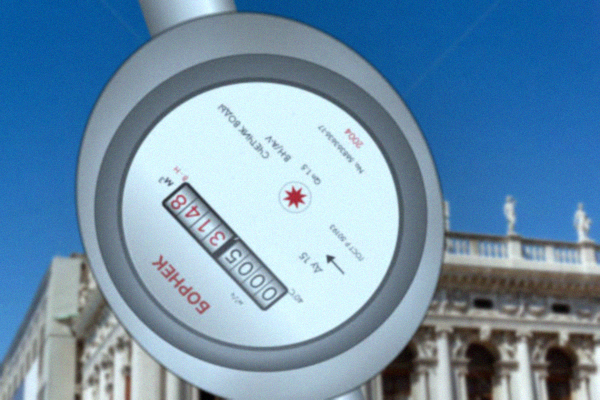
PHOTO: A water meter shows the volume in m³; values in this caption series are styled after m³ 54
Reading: m³ 5.3148
